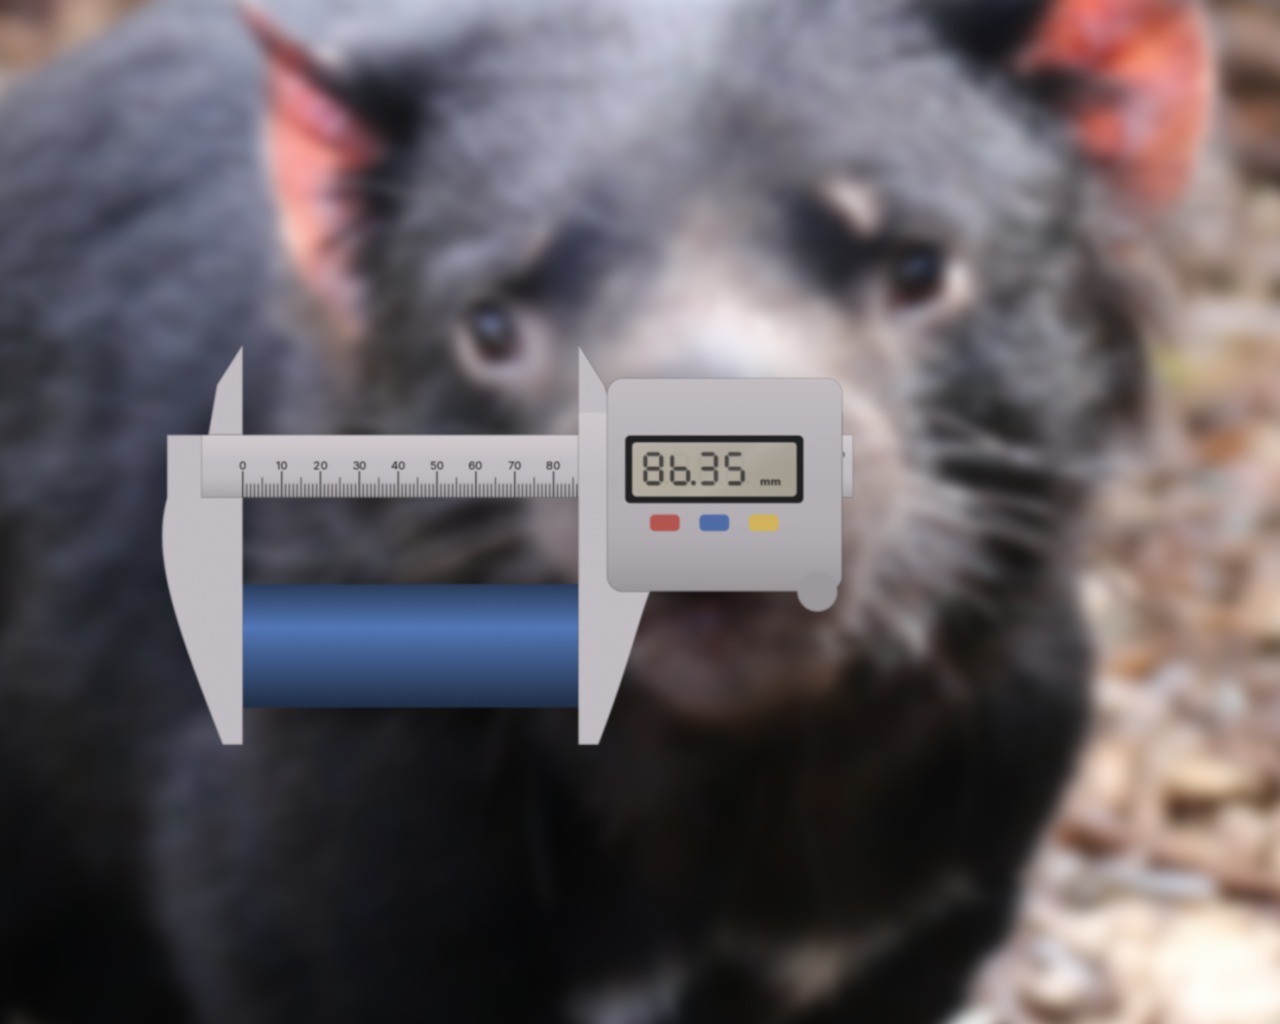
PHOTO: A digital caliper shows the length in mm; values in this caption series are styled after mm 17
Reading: mm 86.35
